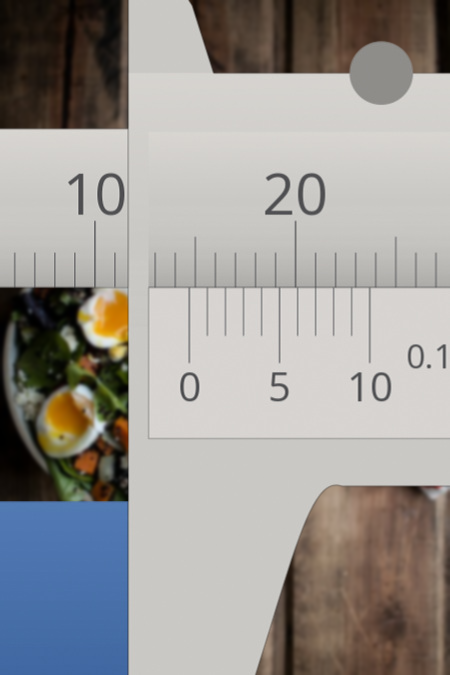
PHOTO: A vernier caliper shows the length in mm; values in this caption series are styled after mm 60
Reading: mm 14.7
